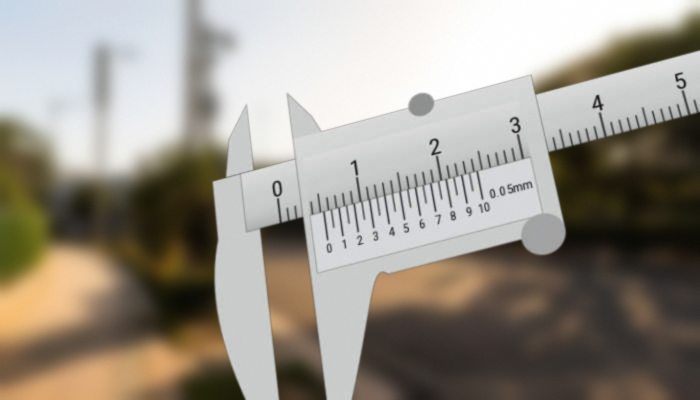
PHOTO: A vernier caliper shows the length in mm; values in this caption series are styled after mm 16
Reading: mm 5.4
